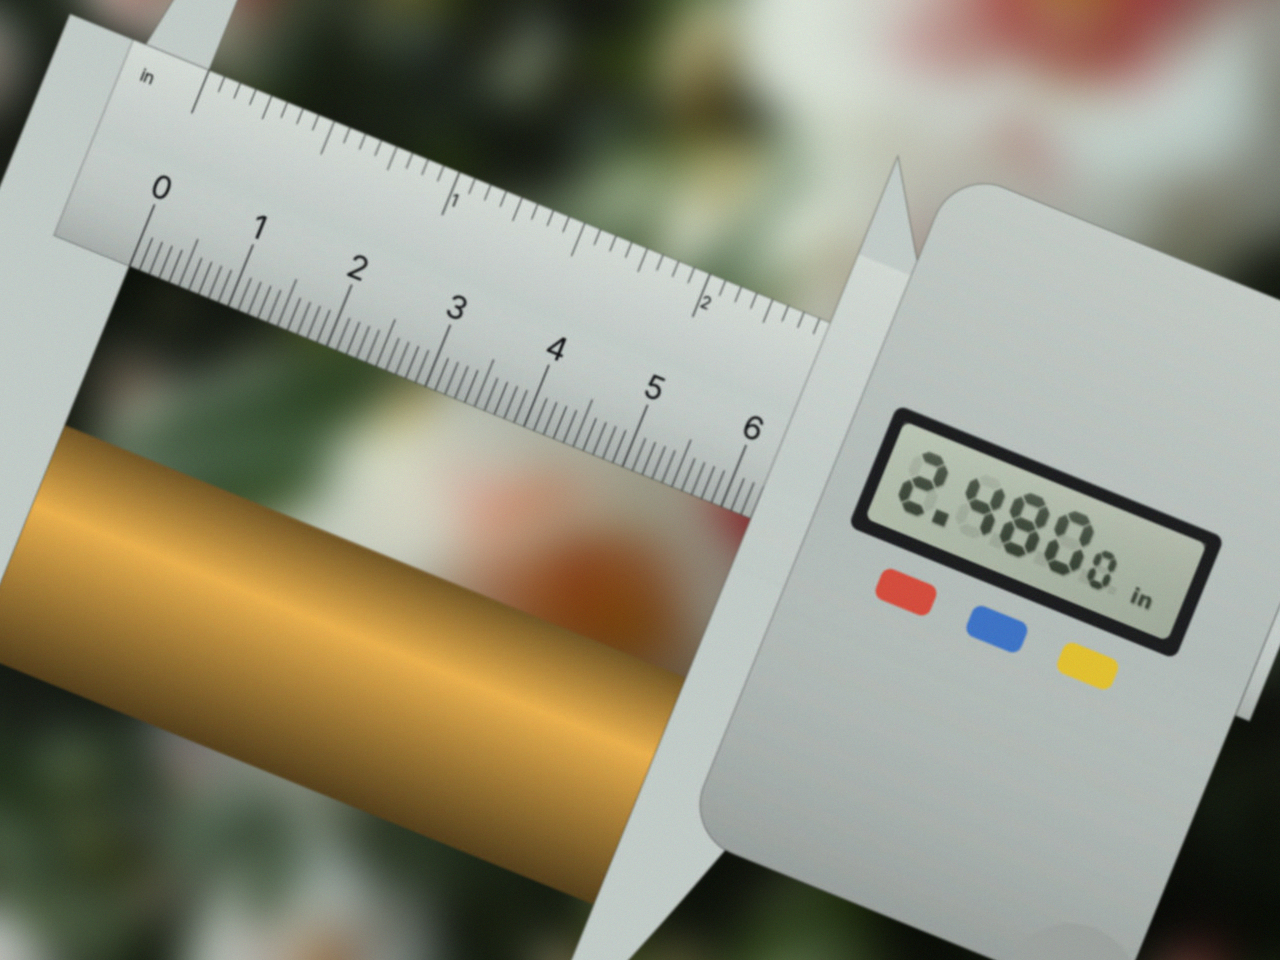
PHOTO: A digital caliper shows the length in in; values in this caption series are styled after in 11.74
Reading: in 2.4800
